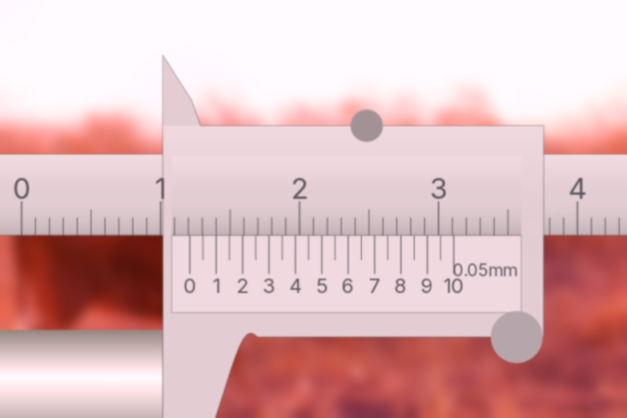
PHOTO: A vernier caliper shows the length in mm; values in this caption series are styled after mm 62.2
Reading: mm 12.1
